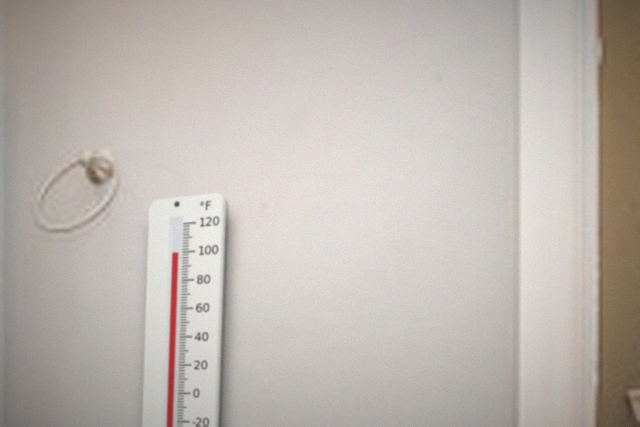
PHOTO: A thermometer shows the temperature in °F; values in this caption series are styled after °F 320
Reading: °F 100
